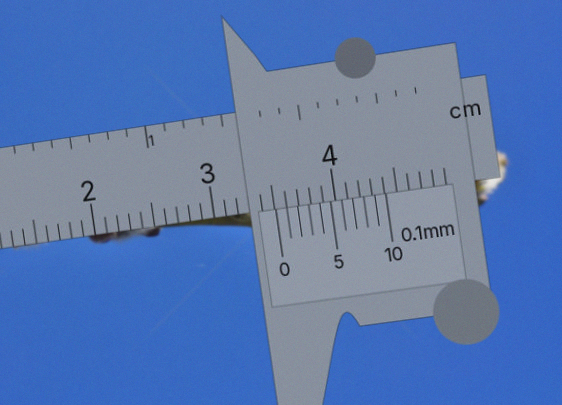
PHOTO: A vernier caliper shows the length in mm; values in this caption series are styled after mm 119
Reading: mm 35.1
